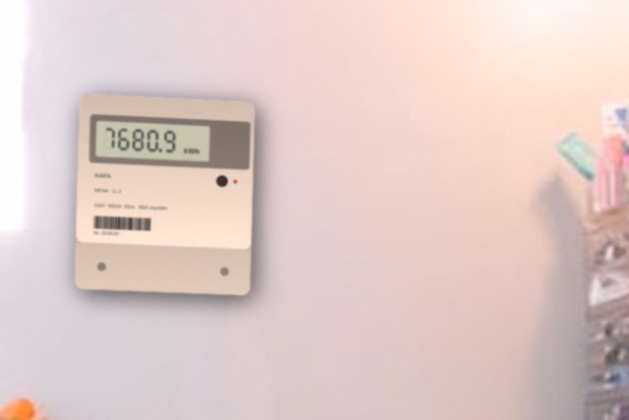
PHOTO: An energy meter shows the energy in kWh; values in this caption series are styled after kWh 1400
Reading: kWh 7680.9
